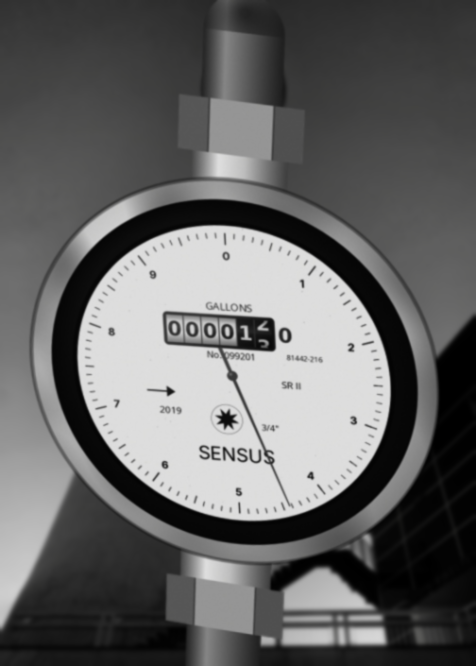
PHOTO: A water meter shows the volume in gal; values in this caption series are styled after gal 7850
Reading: gal 124.4
